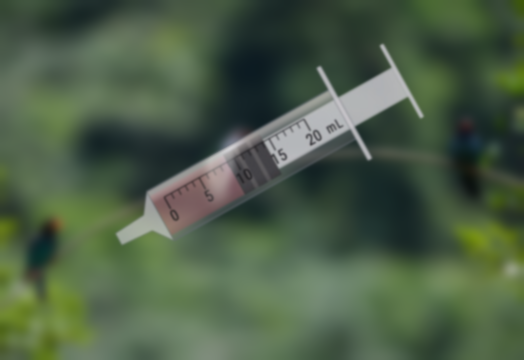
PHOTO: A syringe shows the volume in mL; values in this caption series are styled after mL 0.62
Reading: mL 9
